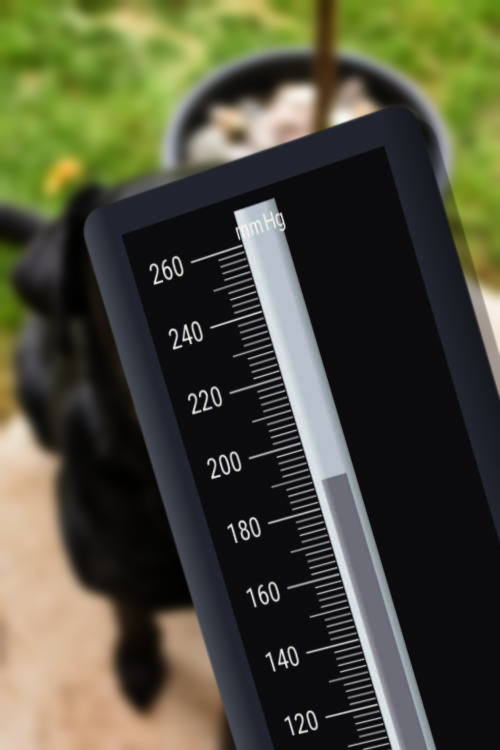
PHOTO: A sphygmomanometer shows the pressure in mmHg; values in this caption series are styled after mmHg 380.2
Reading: mmHg 188
